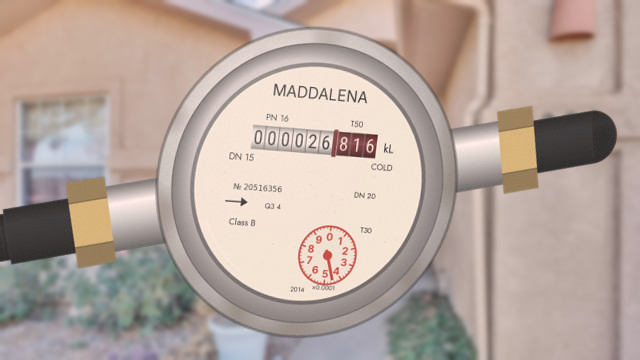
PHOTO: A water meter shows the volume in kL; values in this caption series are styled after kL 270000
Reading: kL 26.8164
